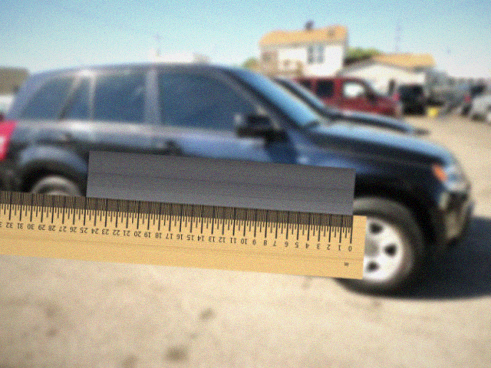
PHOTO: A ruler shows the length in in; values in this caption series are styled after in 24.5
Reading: in 25
